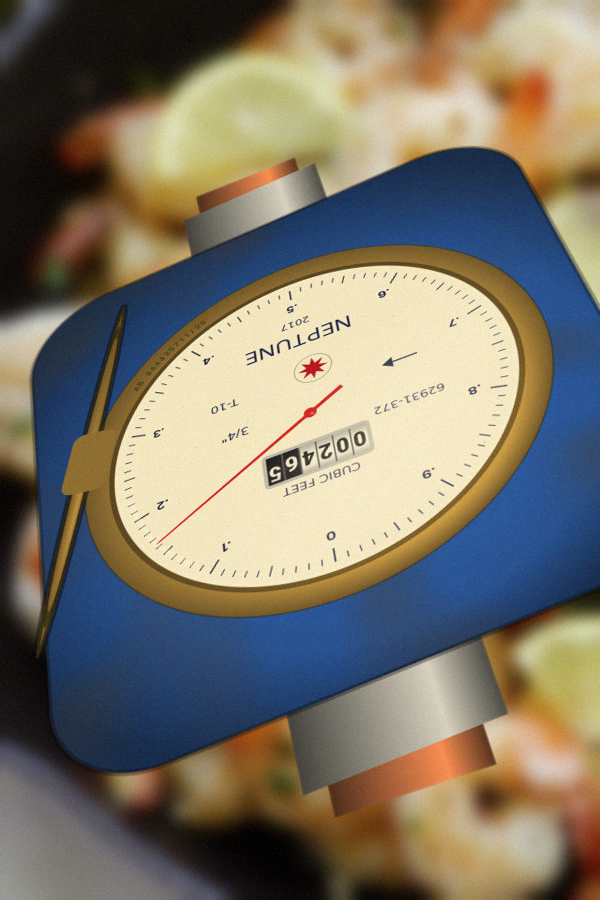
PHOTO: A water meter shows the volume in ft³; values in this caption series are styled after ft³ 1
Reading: ft³ 2465.16
